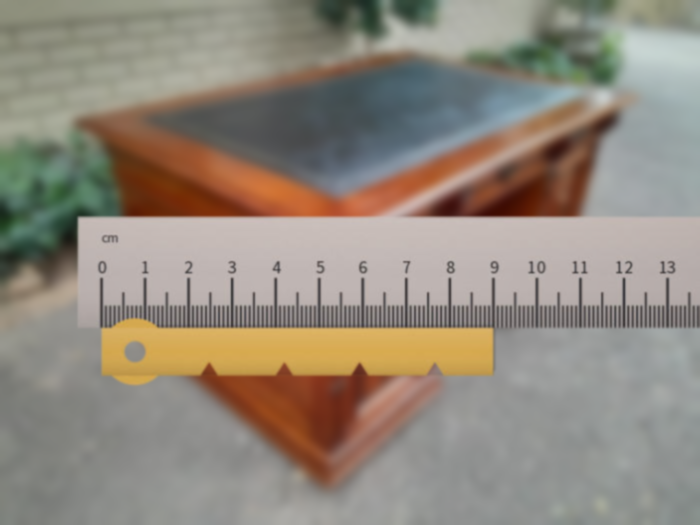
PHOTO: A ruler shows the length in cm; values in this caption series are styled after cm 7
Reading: cm 9
